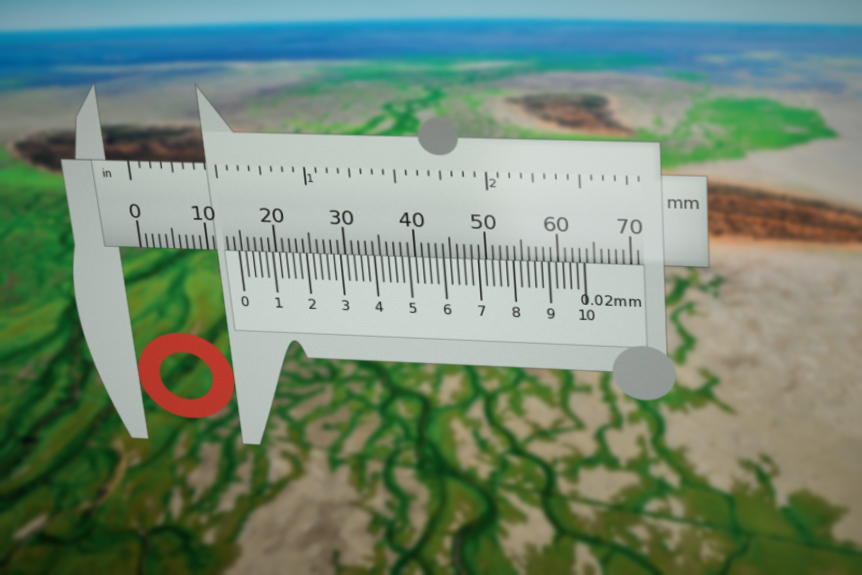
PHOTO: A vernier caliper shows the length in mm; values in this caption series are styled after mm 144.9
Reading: mm 14.6
